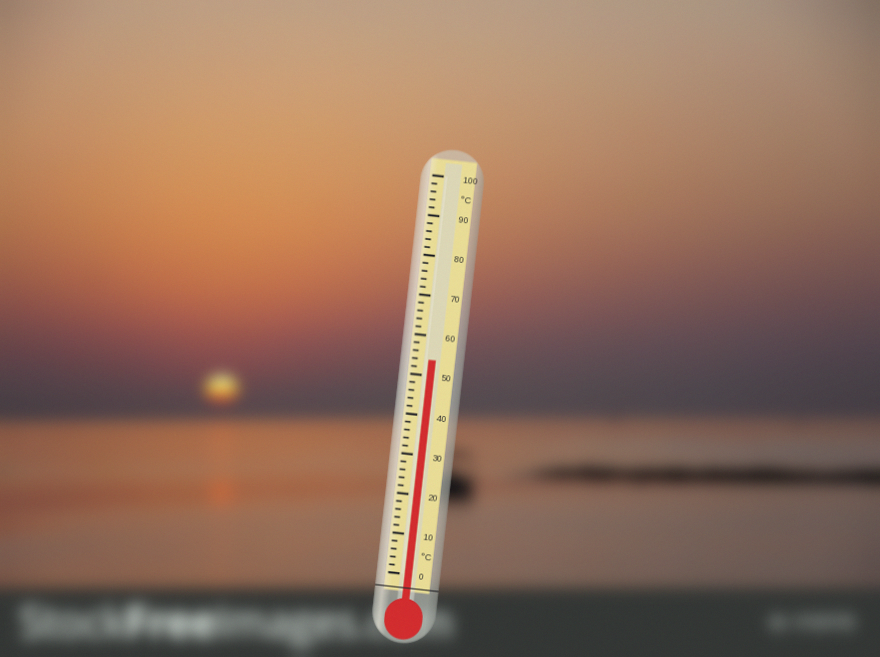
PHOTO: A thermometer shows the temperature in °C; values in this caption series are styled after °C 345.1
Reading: °C 54
